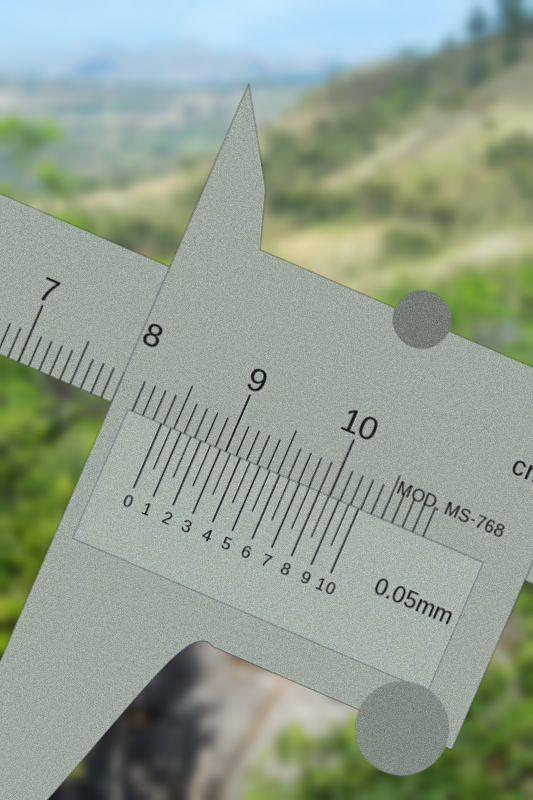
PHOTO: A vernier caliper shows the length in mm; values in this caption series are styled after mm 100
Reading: mm 83.8
